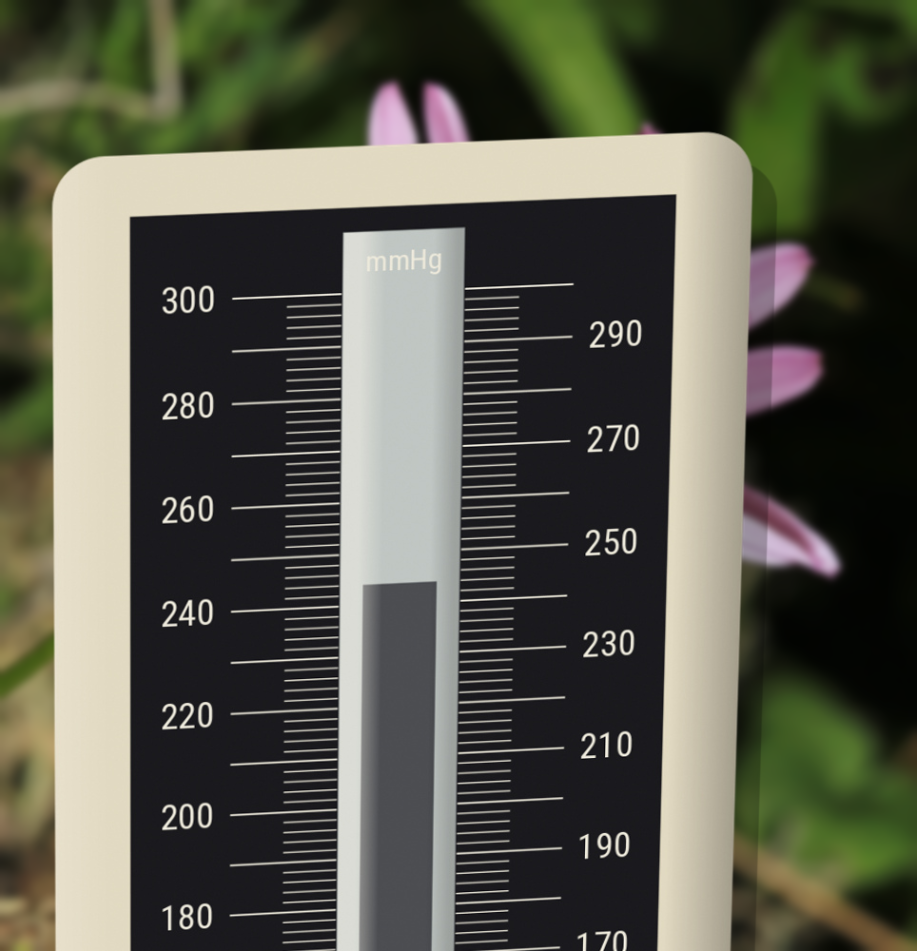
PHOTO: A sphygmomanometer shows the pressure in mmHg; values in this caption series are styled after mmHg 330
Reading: mmHg 244
